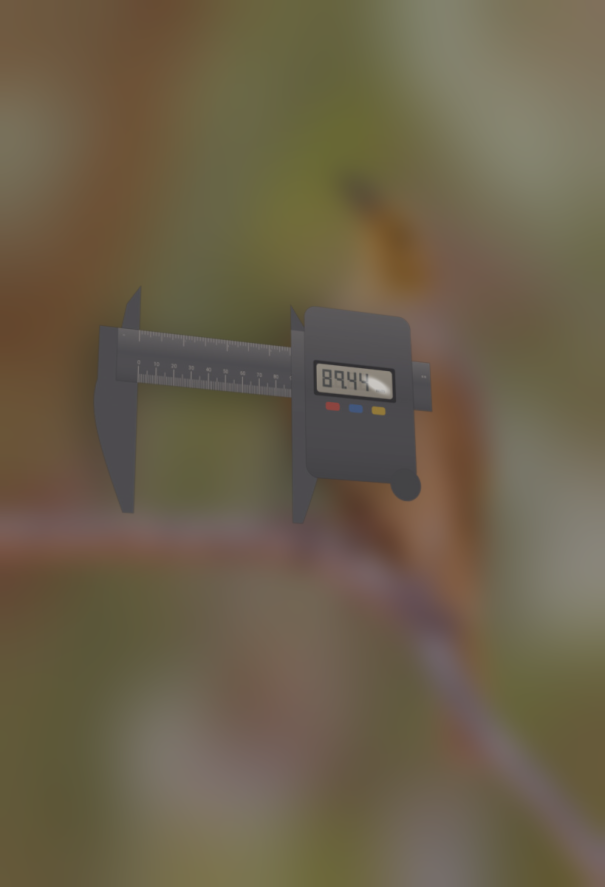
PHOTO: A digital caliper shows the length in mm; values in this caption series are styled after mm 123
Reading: mm 89.44
